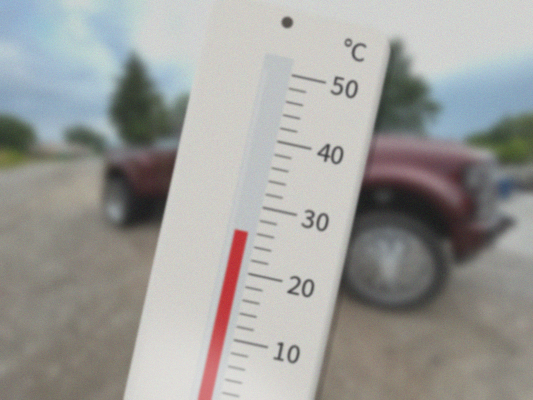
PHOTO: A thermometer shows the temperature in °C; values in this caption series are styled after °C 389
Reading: °C 26
